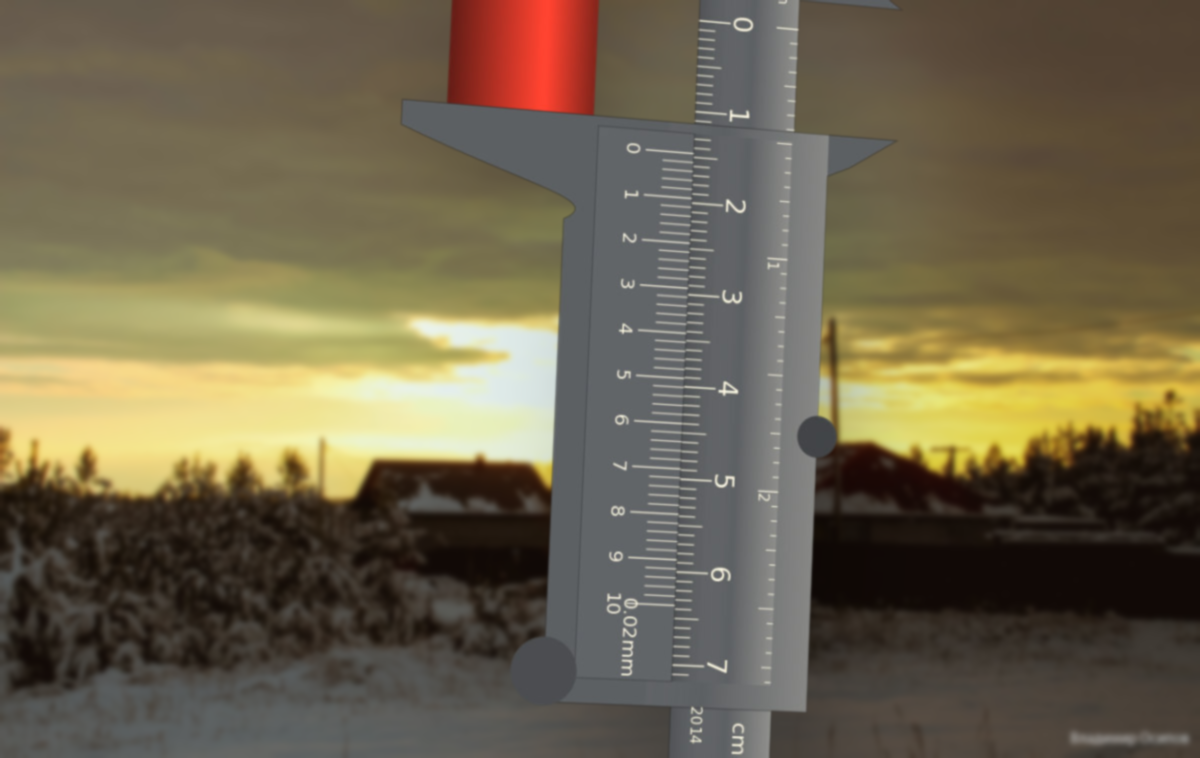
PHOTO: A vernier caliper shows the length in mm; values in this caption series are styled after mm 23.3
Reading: mm 14.6
